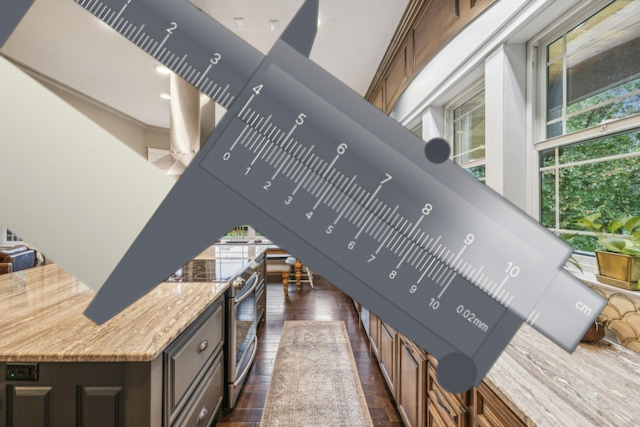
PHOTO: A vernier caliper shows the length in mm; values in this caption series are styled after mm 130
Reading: mm 42.5
